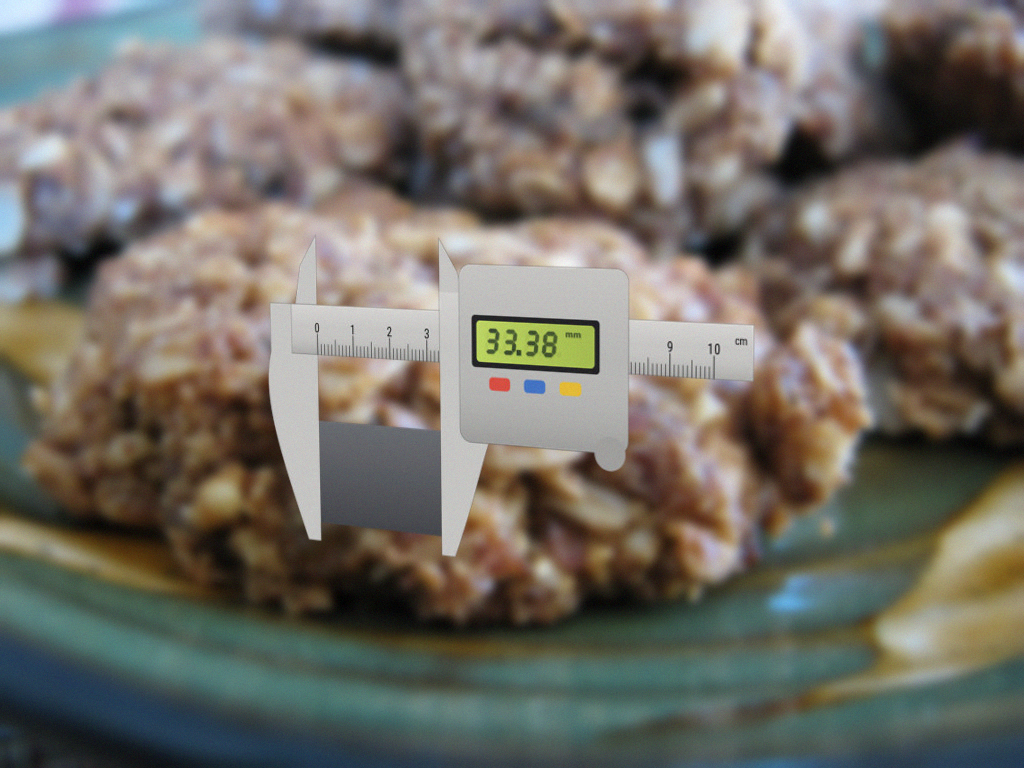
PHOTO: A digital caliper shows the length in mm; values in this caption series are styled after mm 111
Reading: mm 33.38
